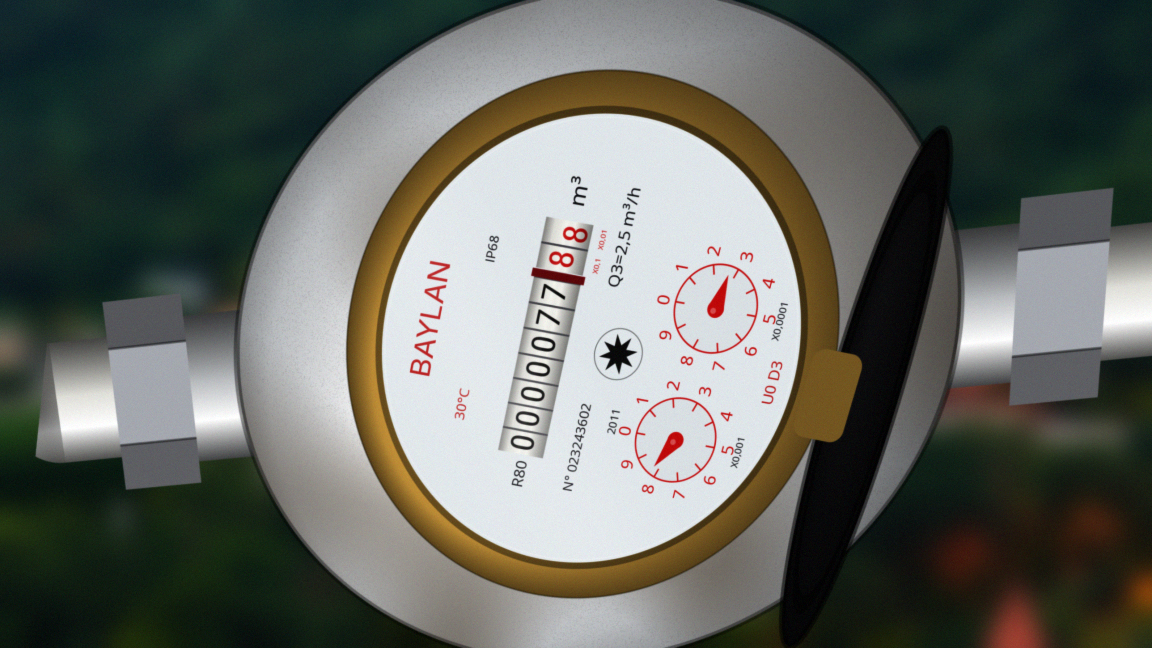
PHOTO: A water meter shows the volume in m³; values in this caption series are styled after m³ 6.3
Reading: m³ 77.8782
